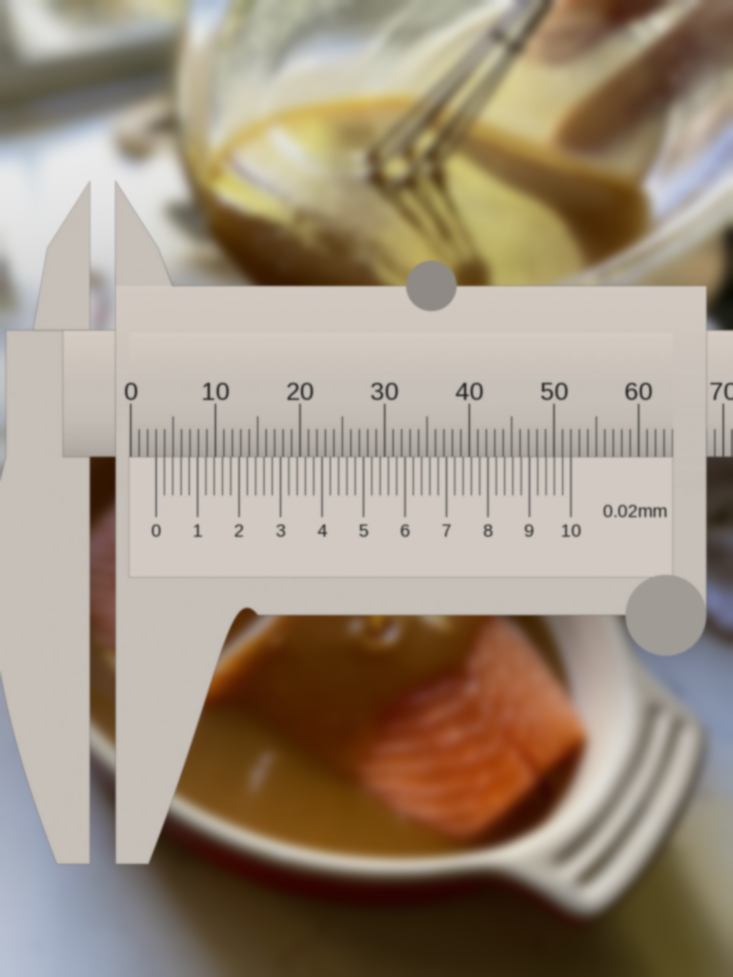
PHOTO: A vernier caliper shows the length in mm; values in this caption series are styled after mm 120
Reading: mm 3.0
